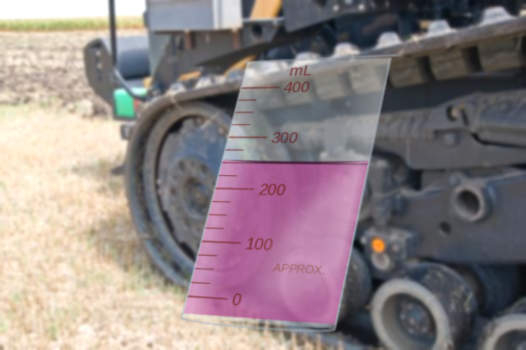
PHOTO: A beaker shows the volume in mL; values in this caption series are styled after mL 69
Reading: mL 250
